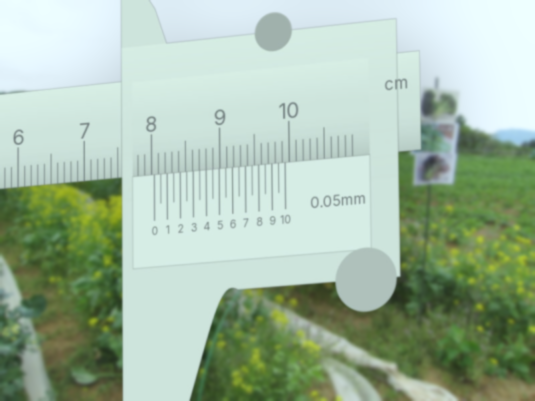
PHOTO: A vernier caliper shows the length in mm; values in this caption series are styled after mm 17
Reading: mm 80.4
